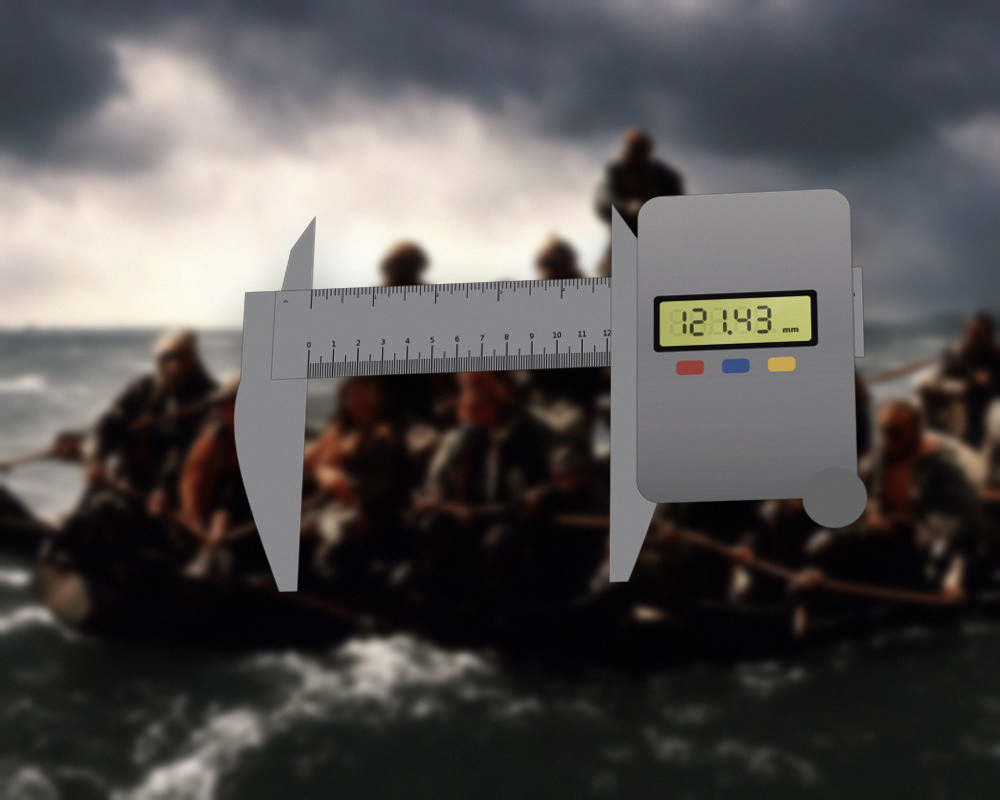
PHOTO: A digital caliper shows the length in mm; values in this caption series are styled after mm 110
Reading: mm 121.43
